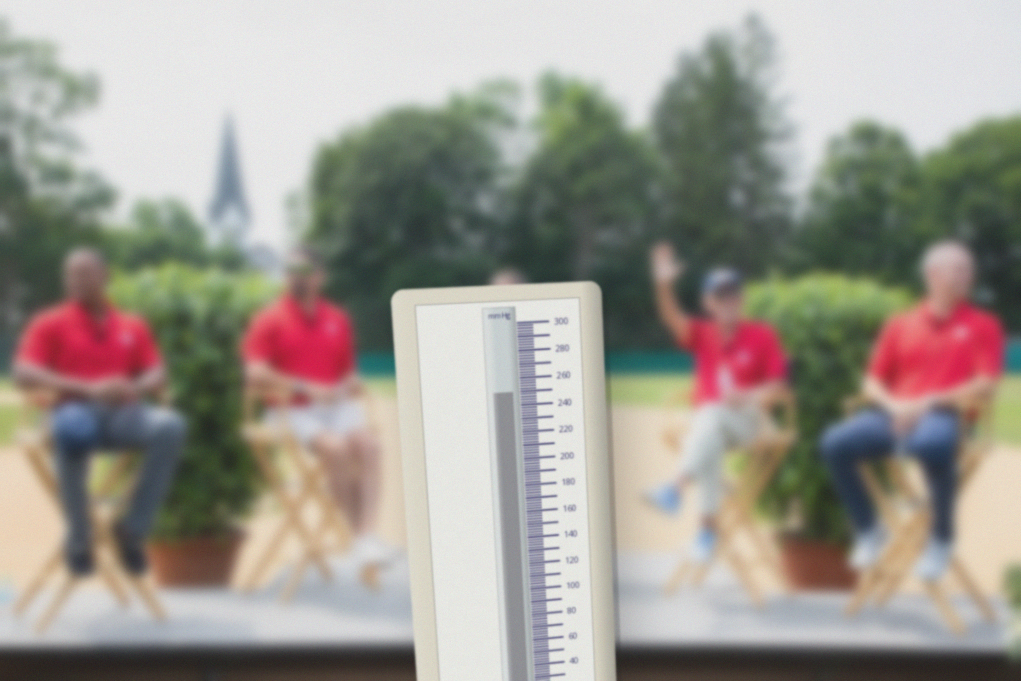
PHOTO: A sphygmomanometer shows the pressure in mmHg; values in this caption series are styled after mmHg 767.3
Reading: mmHg 250
